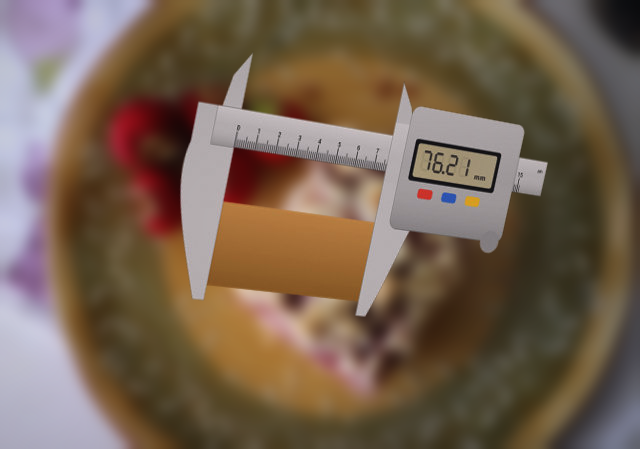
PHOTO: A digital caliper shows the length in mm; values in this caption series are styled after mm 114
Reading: mm 76.21
